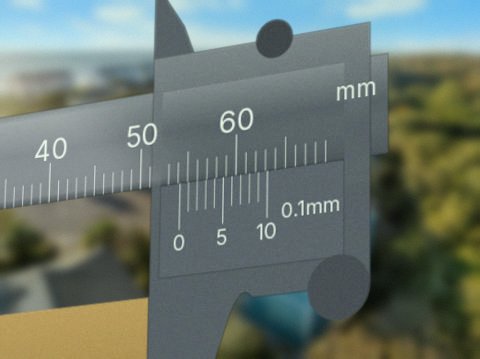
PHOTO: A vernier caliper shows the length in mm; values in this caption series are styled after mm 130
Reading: mm 54.2
